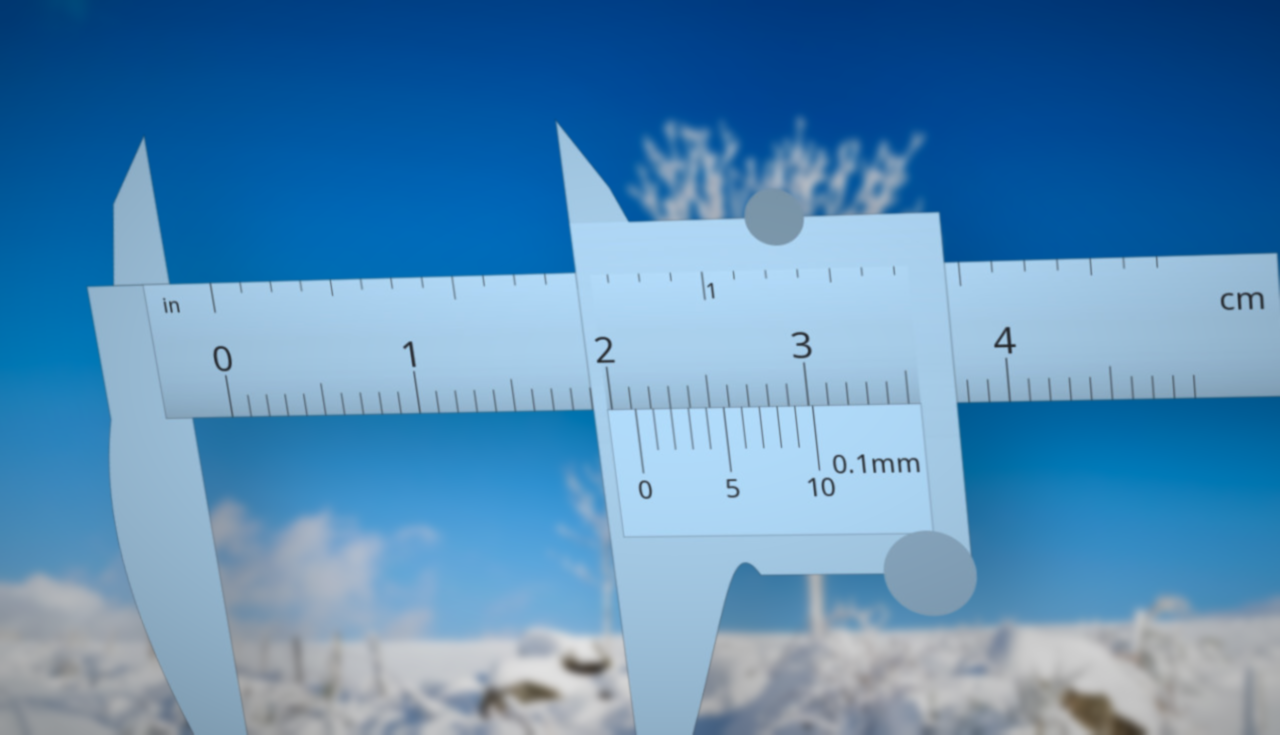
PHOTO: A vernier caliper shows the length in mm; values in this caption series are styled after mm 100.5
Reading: mm 21.2
